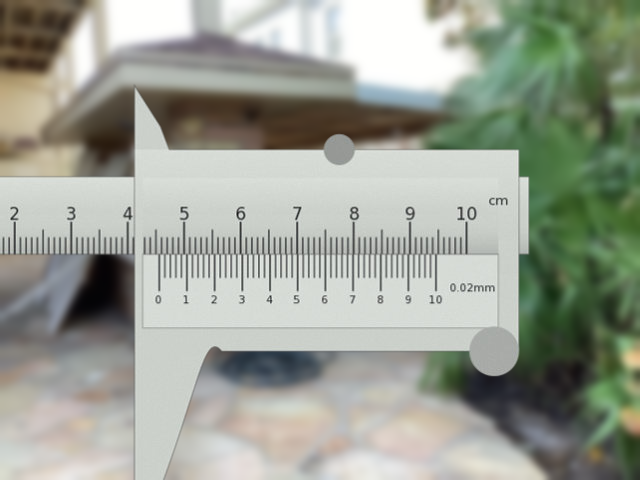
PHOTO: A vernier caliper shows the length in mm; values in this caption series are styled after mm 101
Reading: mm 45.6
